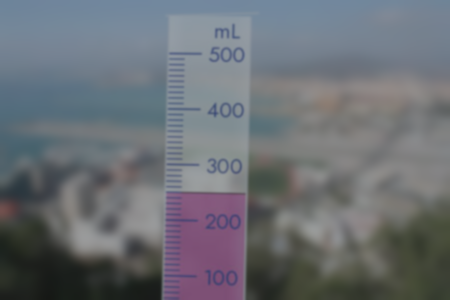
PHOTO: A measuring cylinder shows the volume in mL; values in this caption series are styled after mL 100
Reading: mL 250
